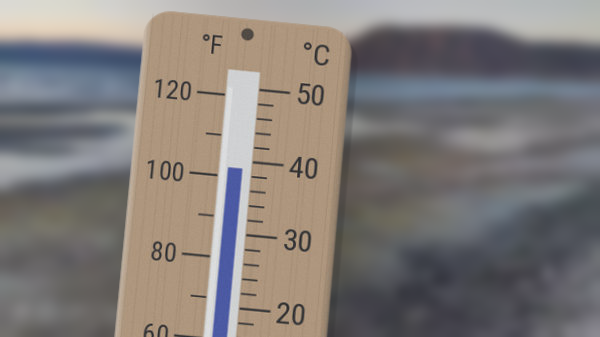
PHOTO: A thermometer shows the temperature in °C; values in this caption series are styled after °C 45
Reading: °C 39
